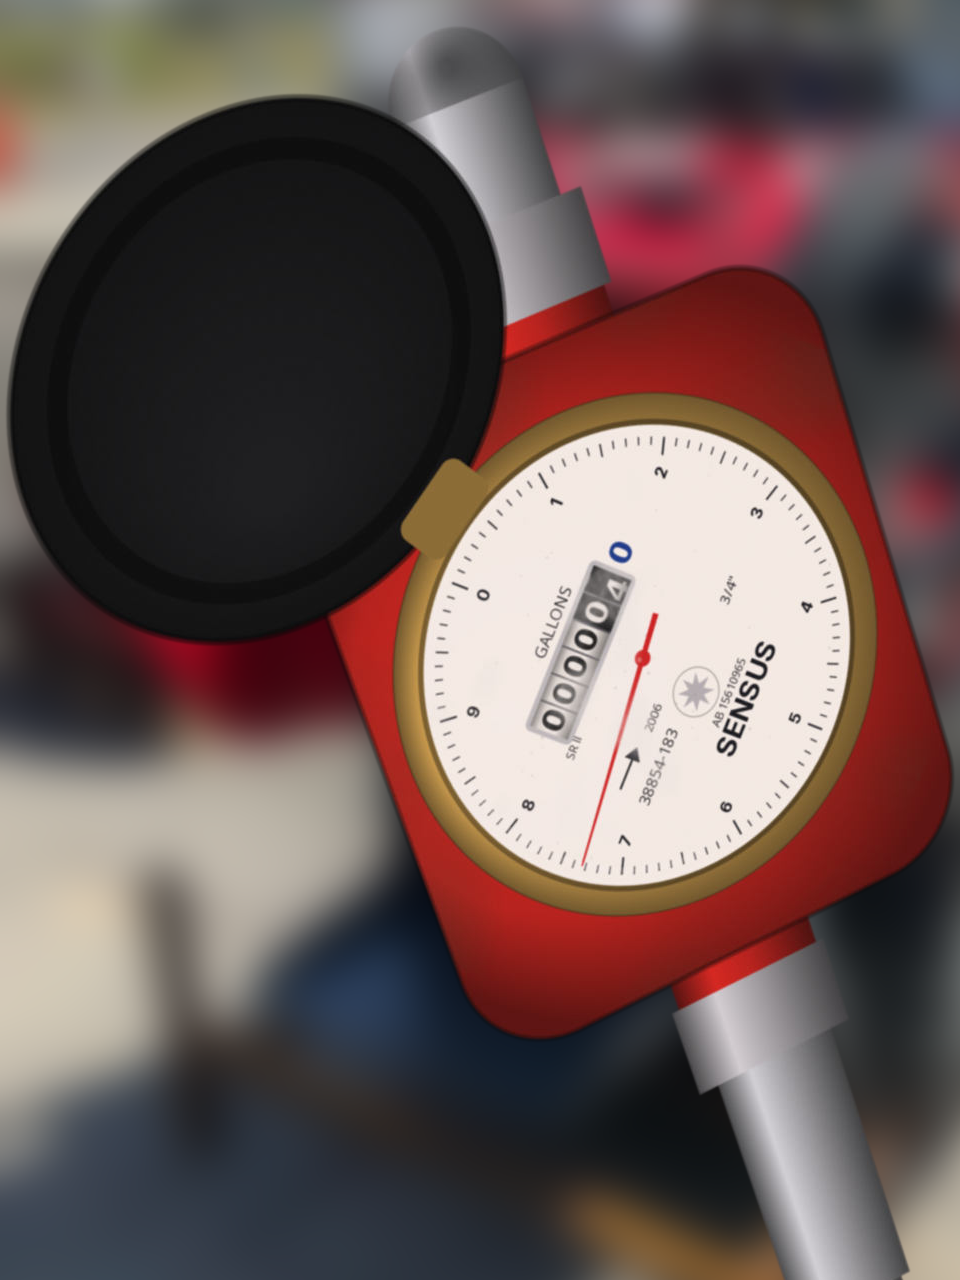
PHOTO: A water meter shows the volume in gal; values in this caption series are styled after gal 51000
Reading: gal 37.3
